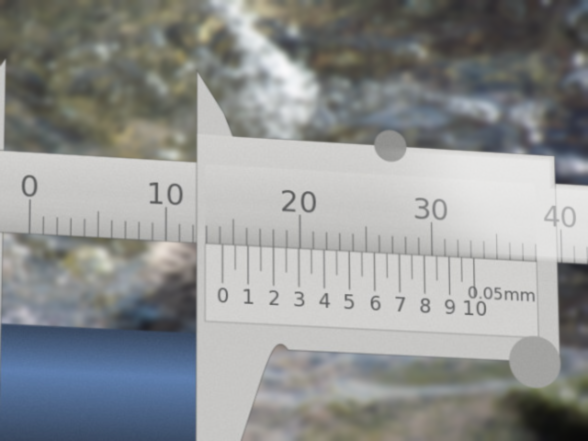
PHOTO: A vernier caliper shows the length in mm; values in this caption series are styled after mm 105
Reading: mm 14.2
